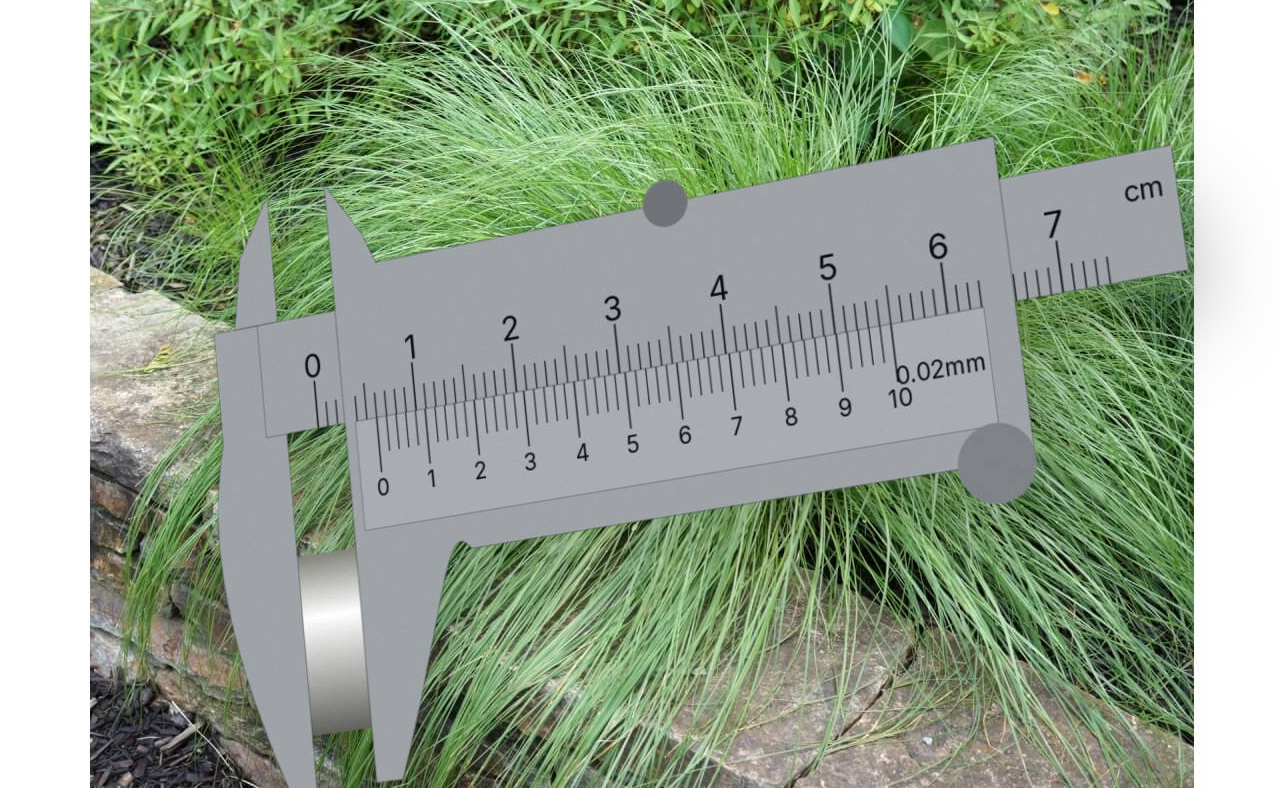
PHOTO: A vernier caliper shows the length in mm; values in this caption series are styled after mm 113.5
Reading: mm 6.0
